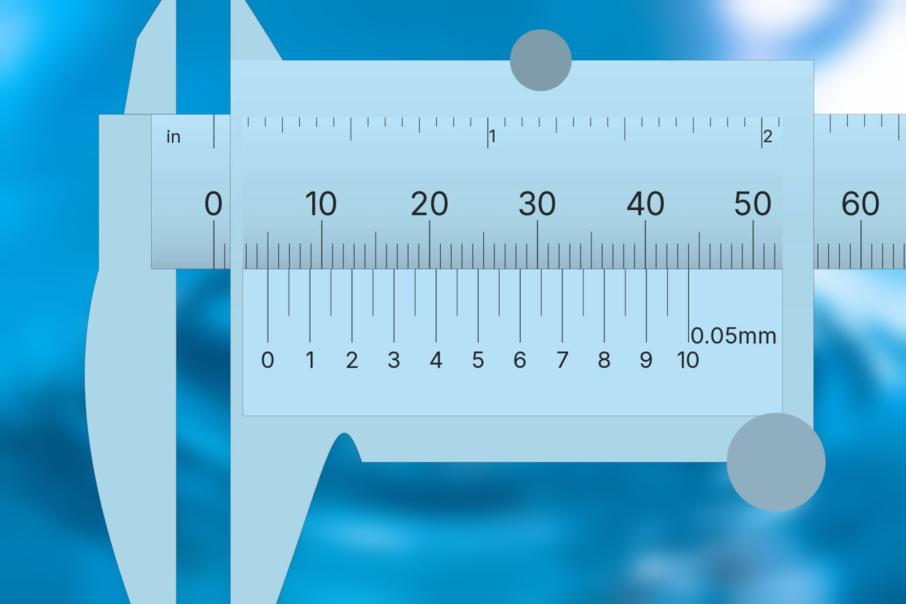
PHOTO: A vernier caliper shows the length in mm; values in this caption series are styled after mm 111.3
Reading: mm 5.0
